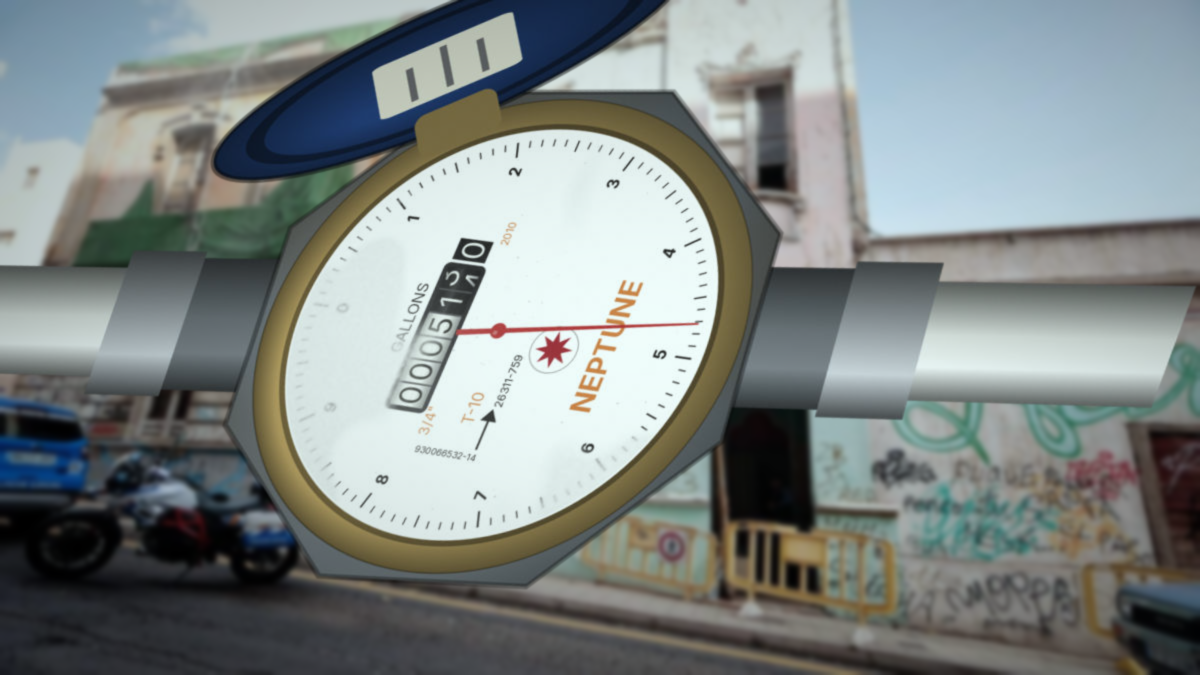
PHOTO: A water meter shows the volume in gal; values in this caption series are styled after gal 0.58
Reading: gal 5134.7
